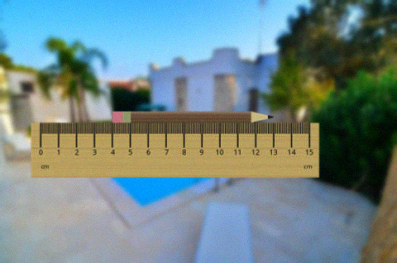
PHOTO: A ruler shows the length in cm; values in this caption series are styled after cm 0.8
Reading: cm 9
